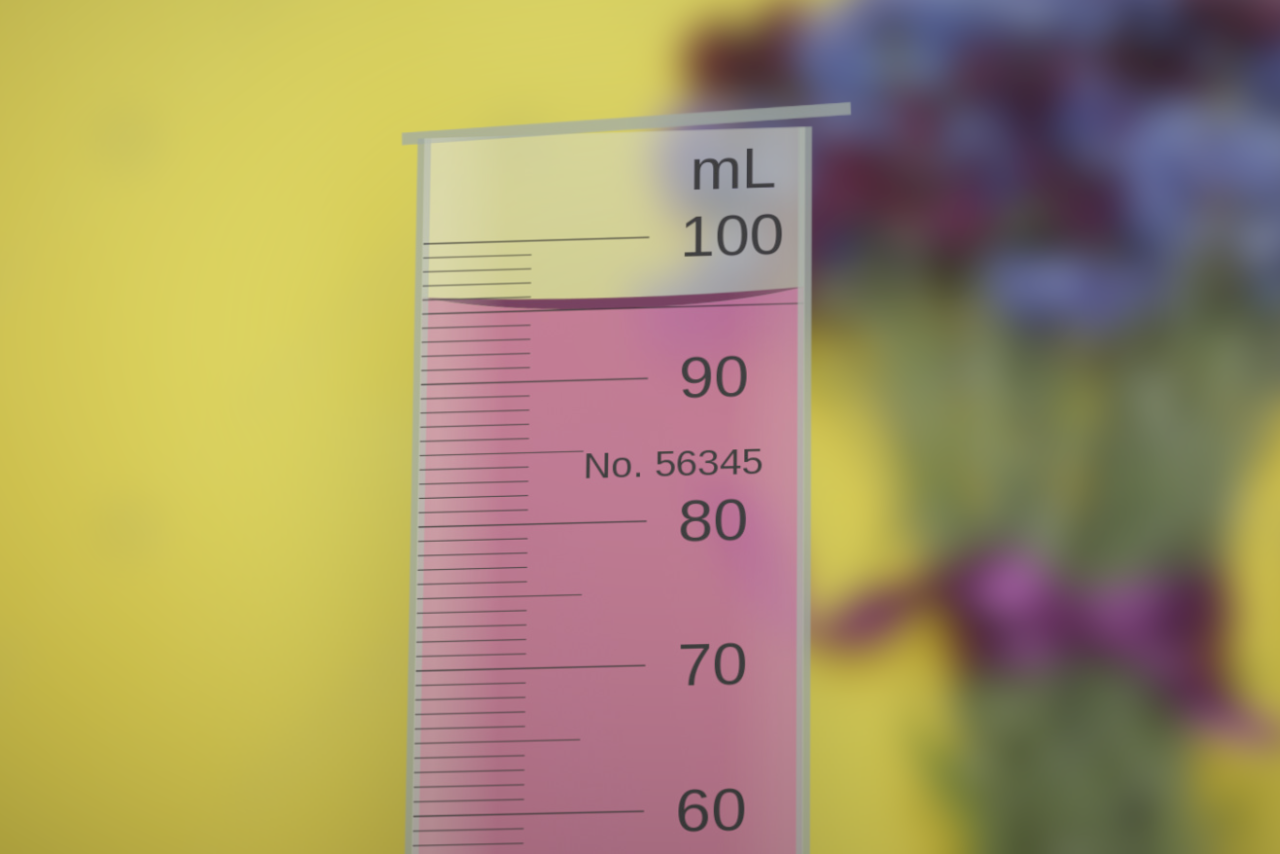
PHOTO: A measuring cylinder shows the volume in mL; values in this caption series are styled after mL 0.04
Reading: mL 95
